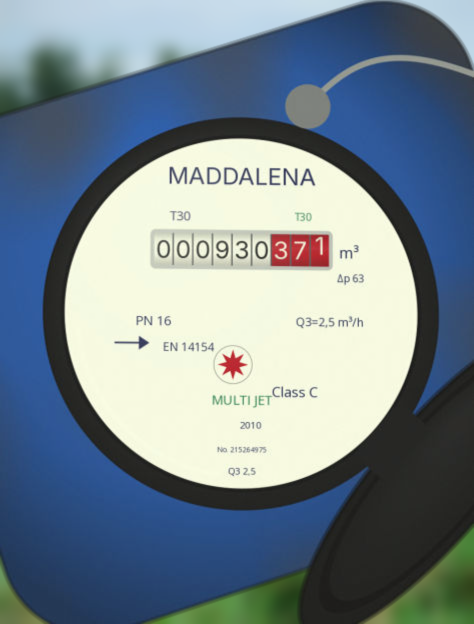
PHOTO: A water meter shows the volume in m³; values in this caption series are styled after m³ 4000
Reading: m³ 930.371
